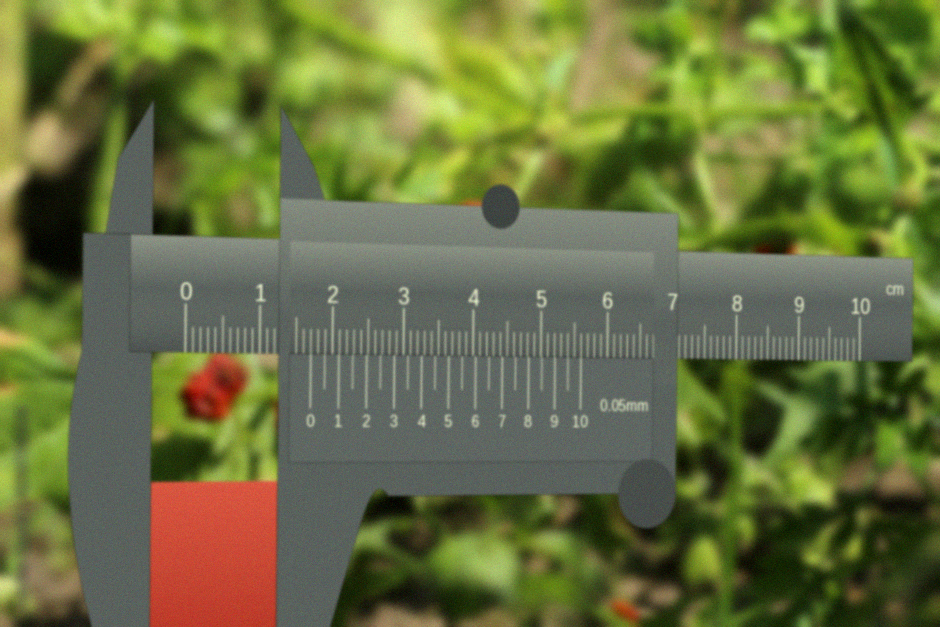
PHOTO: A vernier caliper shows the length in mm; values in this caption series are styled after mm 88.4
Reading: mm 17.0
